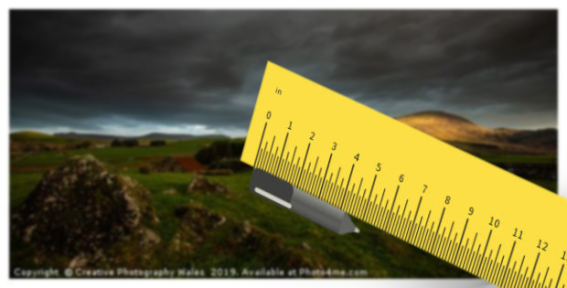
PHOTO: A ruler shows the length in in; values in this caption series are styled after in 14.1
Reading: in 5
